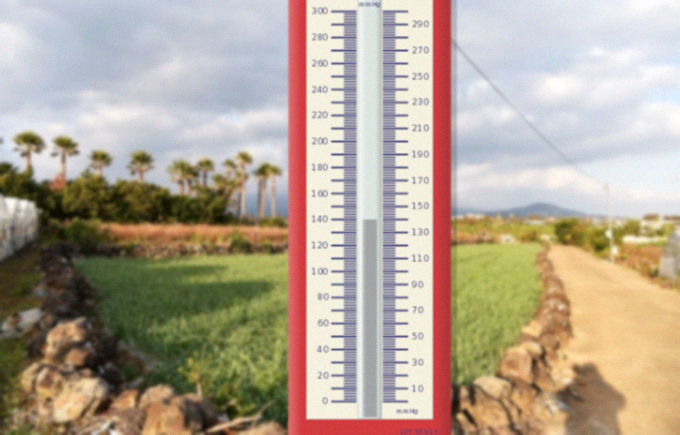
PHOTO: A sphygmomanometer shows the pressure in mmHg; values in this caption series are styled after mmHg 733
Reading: mmHg 140
